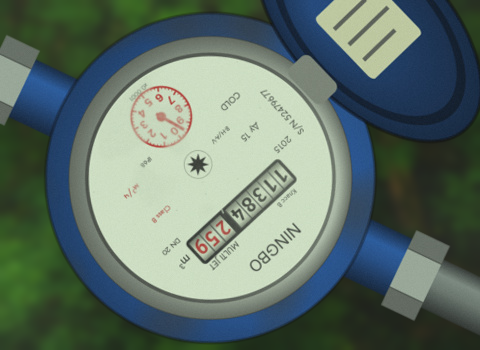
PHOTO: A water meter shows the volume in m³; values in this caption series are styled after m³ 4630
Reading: m³ 11384.2589
